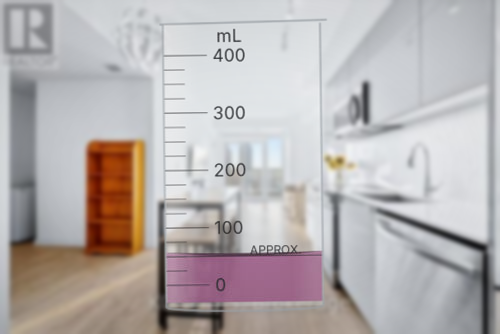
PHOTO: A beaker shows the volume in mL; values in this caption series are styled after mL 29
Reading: mL 50
